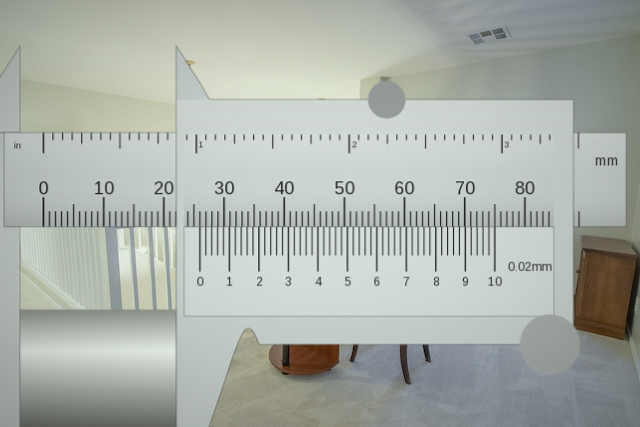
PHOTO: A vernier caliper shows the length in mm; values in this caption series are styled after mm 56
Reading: mm 26.0
